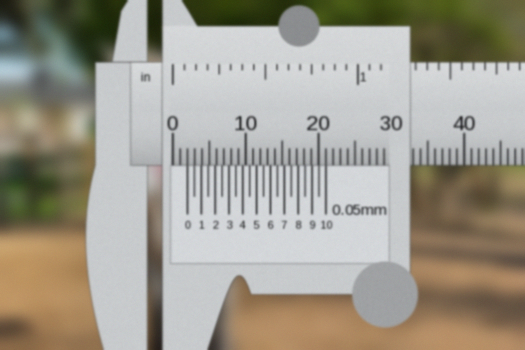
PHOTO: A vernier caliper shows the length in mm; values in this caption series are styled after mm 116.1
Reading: mm 2.0
